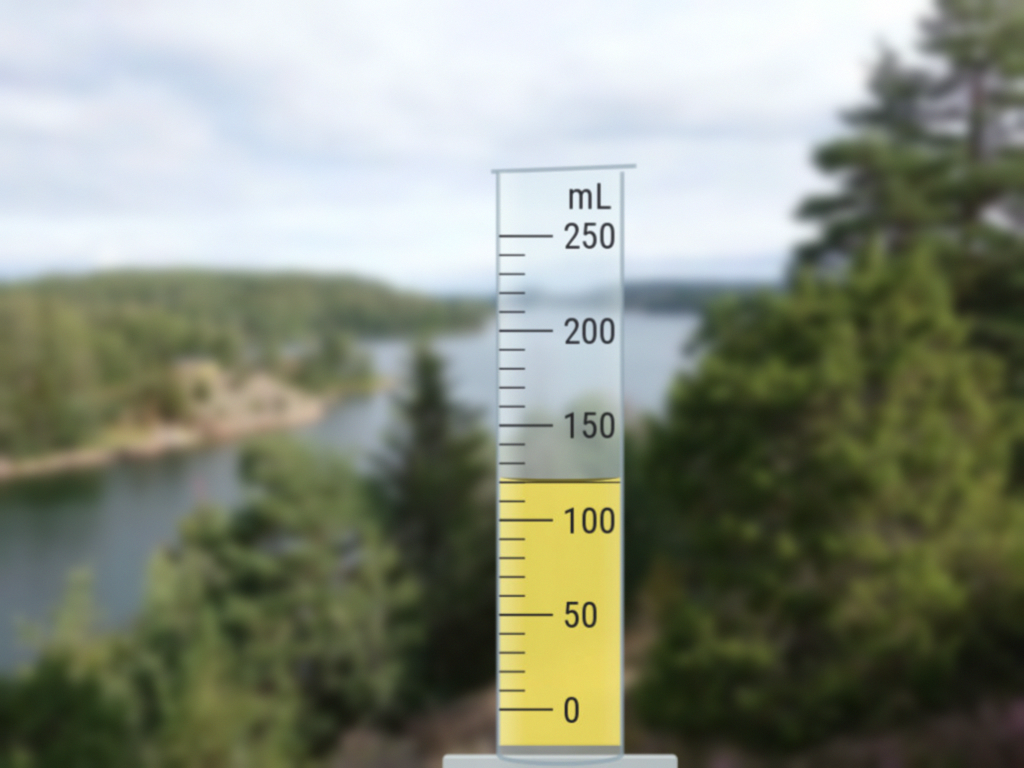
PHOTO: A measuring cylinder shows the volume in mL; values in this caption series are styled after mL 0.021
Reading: mL 120
